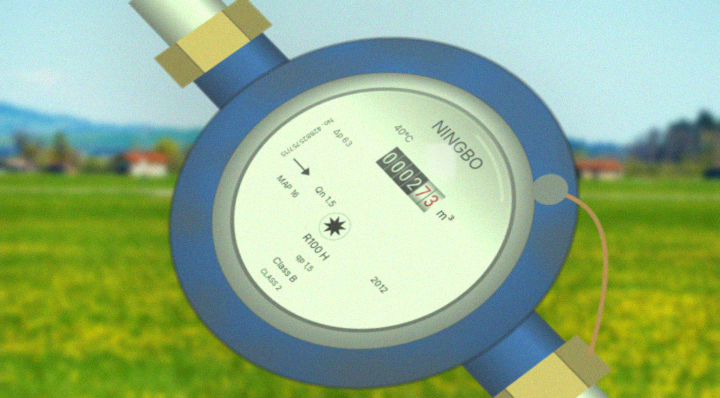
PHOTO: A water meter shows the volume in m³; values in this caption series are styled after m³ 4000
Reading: m³ 2.73
